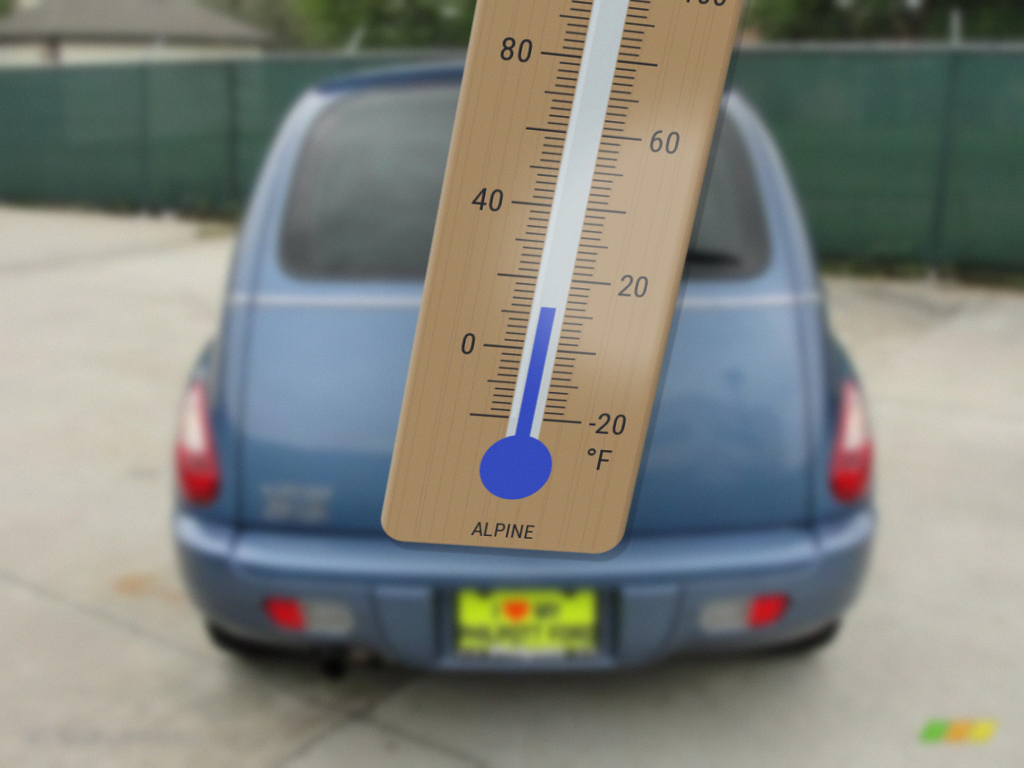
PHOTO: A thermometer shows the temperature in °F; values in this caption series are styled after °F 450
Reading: °F 12
